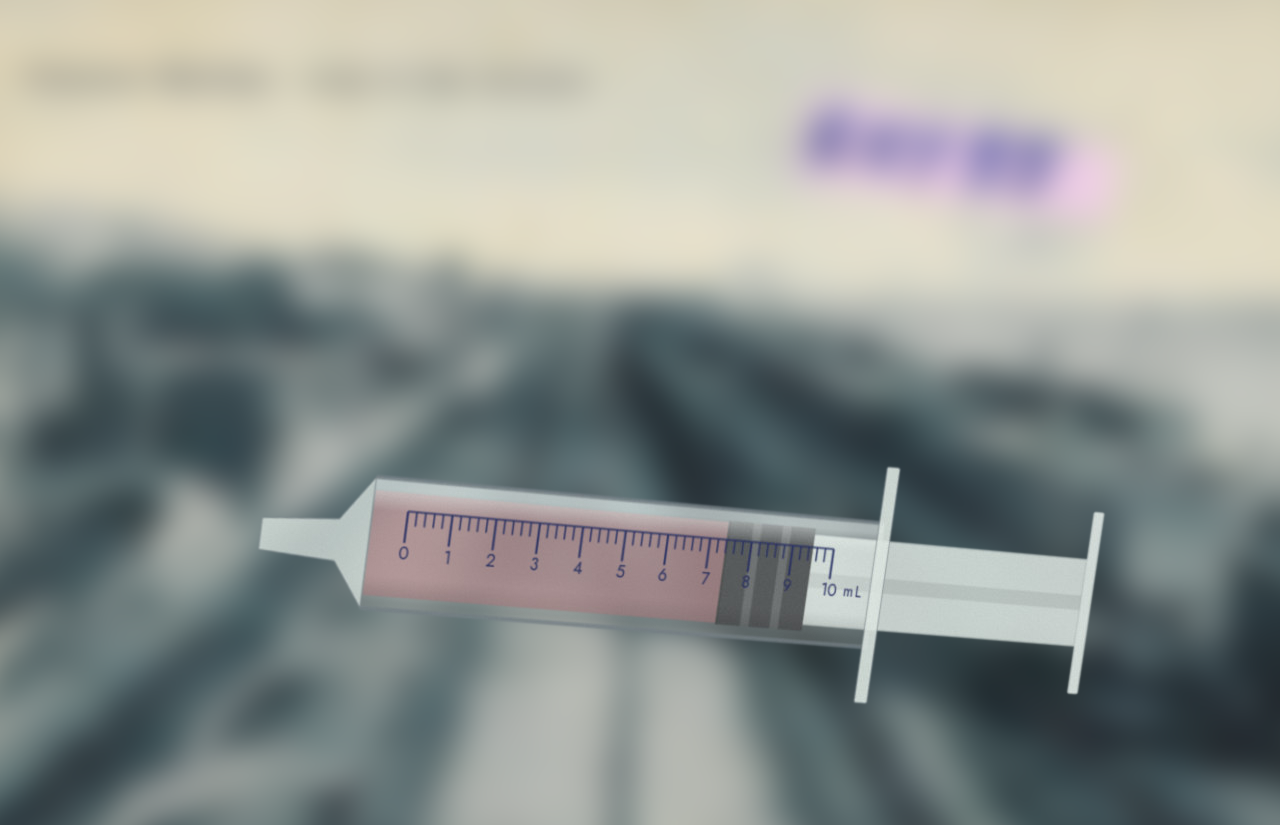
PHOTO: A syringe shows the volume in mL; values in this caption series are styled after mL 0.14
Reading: mL 7.4
